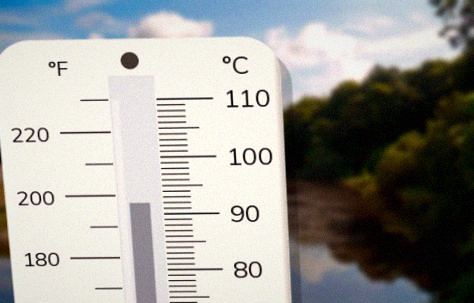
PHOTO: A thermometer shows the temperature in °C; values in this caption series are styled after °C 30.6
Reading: °C 92
